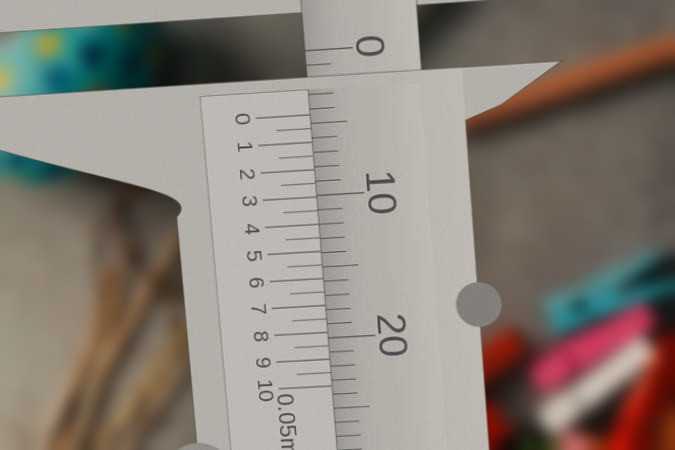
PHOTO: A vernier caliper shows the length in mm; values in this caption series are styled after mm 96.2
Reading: mm 4.4
